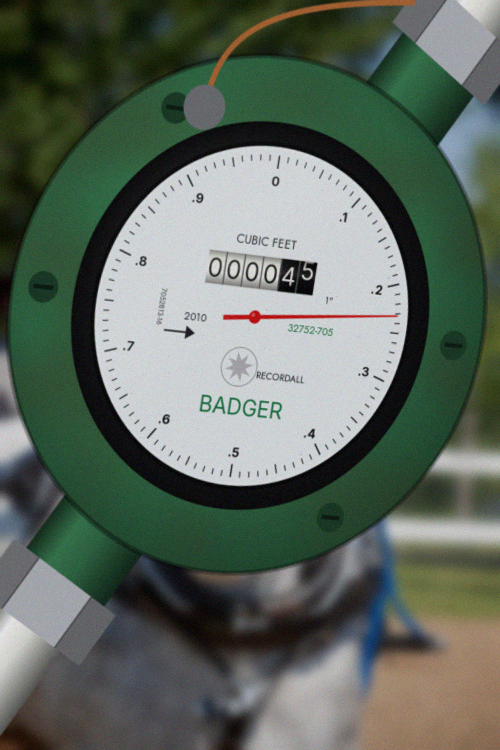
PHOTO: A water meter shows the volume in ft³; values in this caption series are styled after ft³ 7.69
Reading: ft³ 45.23
